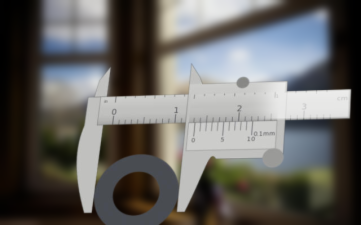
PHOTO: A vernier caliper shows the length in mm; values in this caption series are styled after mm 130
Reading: mm 13.2
